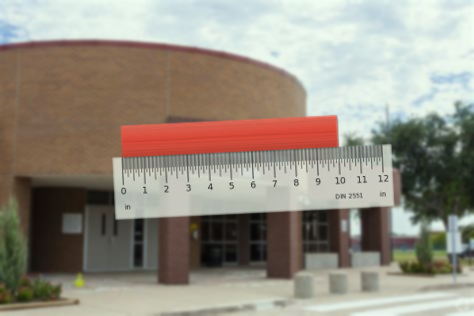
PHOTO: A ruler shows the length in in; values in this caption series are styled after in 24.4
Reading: in 10
